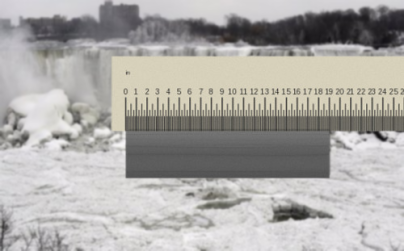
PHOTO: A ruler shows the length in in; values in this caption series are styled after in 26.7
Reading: in 19
